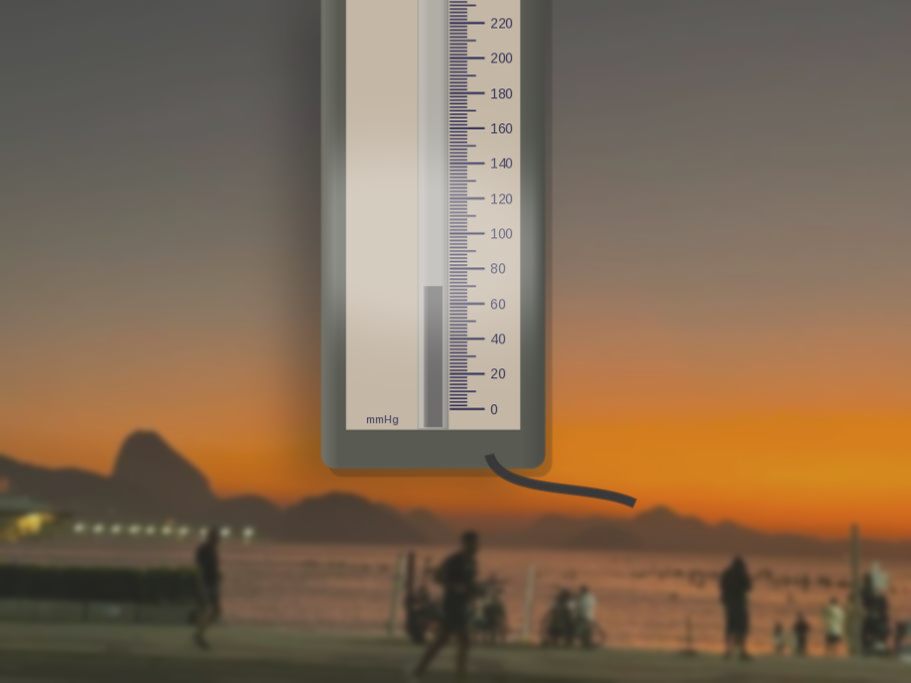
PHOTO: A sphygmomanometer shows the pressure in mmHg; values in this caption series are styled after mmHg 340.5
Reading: mmHg 70
